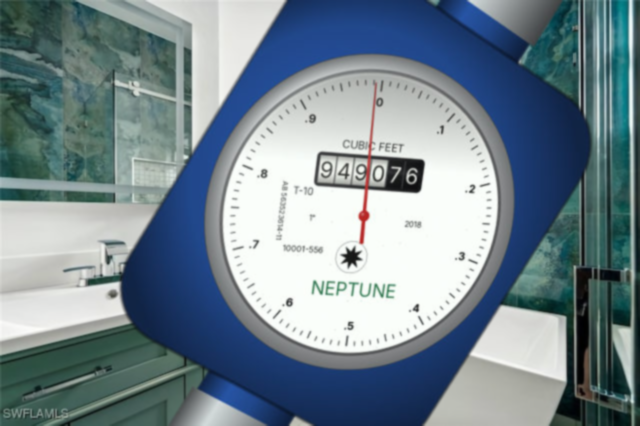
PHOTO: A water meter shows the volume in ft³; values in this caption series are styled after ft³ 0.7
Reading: ft³ 949075.99
